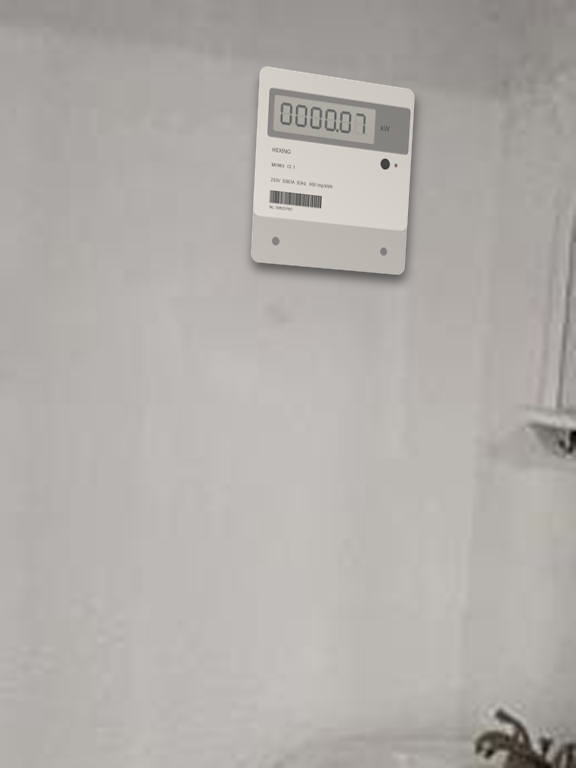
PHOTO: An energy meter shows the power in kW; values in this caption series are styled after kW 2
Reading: kW 0.07
